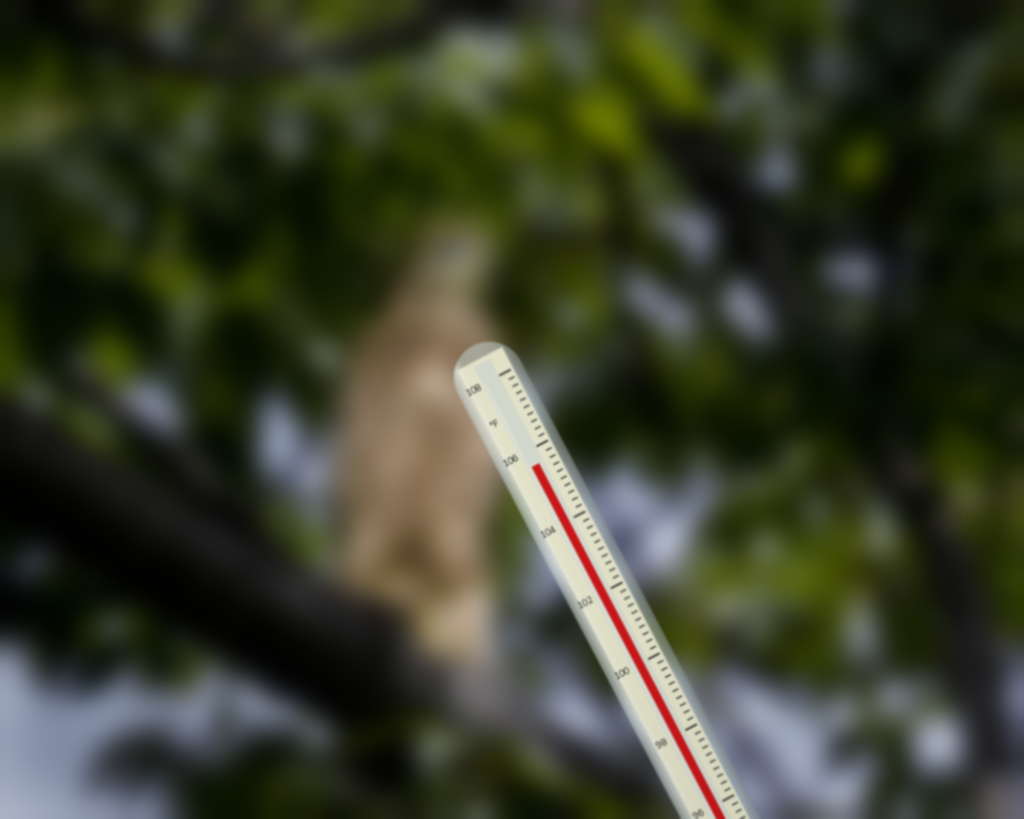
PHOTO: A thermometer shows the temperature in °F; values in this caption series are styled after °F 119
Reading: °F 105.6
